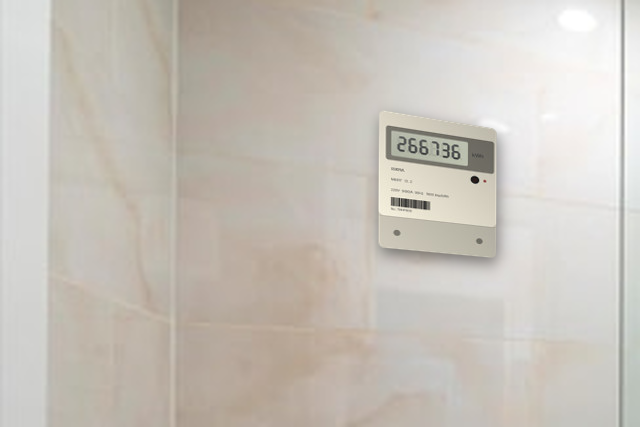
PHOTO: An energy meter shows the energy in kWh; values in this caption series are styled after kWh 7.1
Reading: kWh 266736
